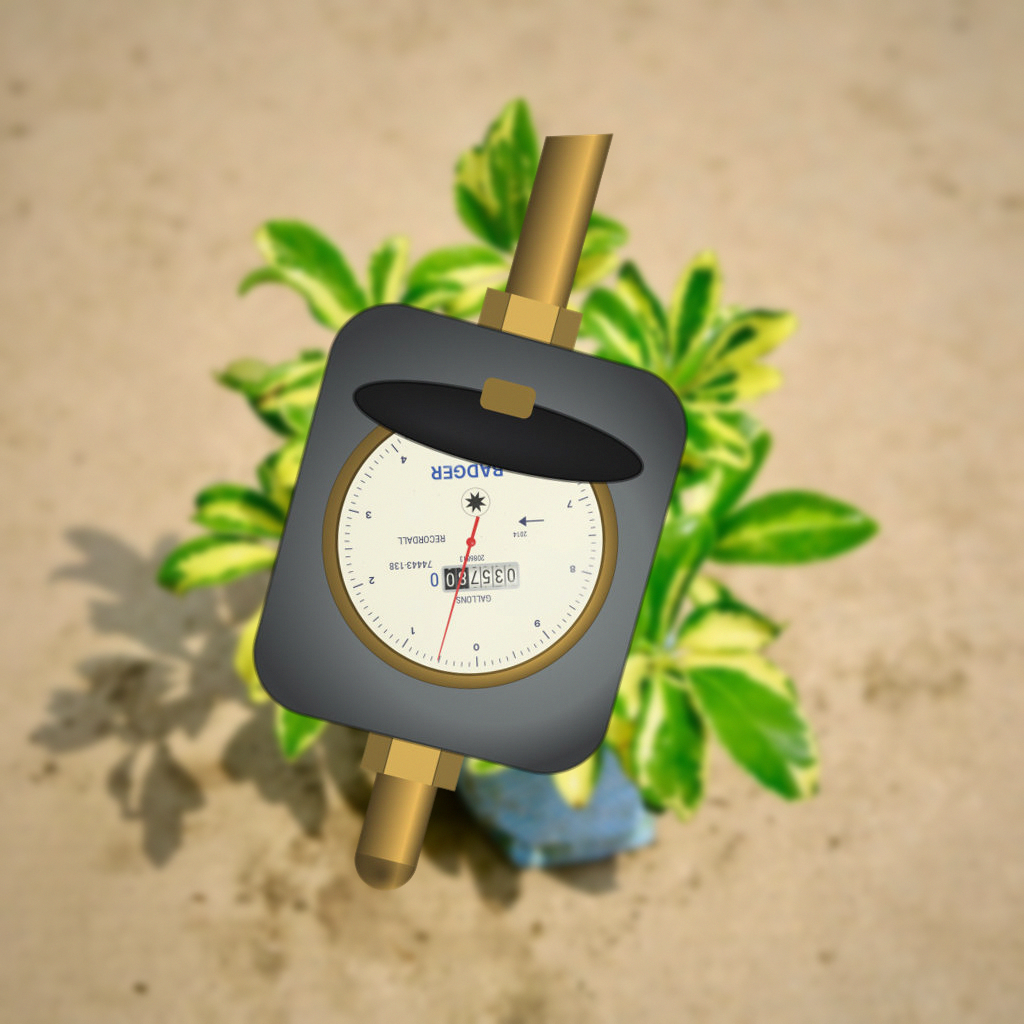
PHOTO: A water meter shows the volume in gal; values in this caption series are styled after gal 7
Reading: gal 357800.5
